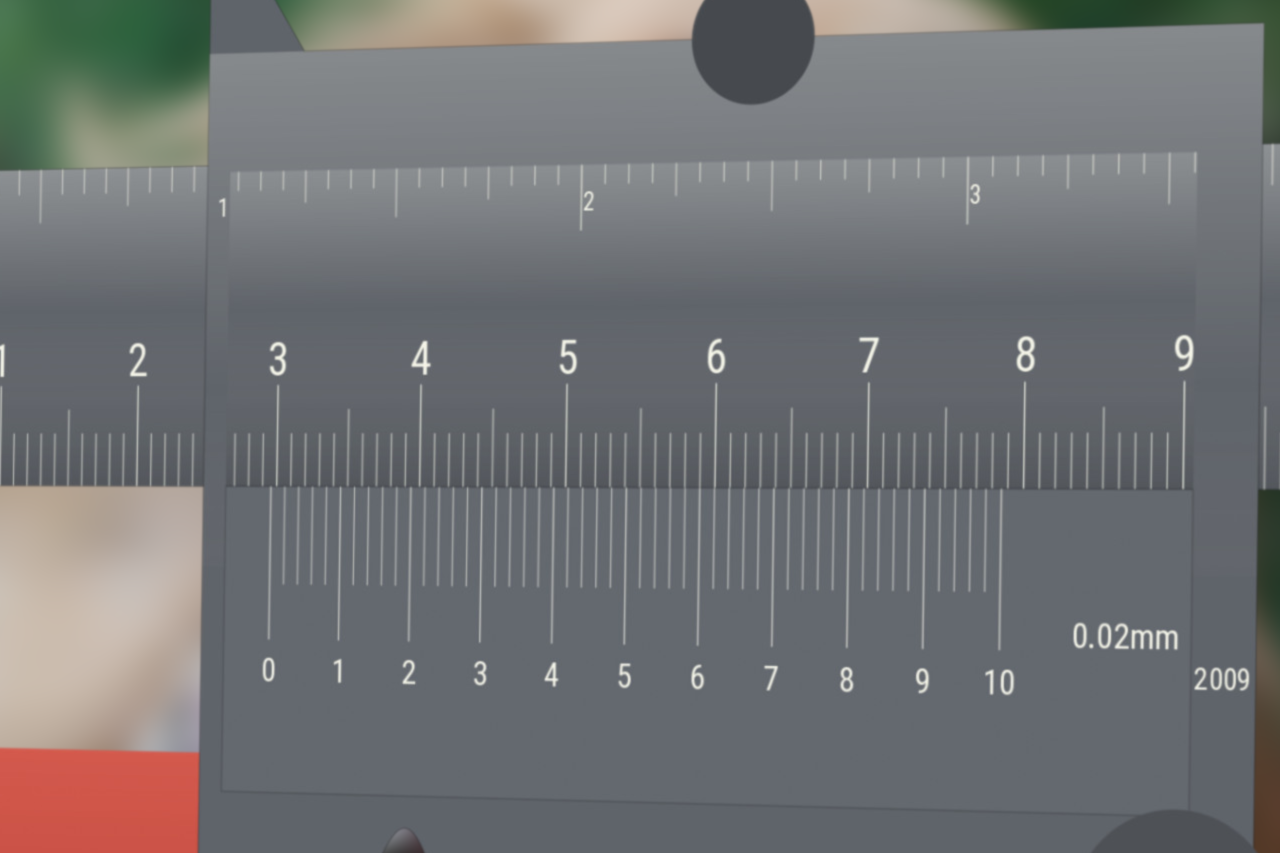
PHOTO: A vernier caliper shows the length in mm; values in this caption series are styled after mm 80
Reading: mm 29.6
